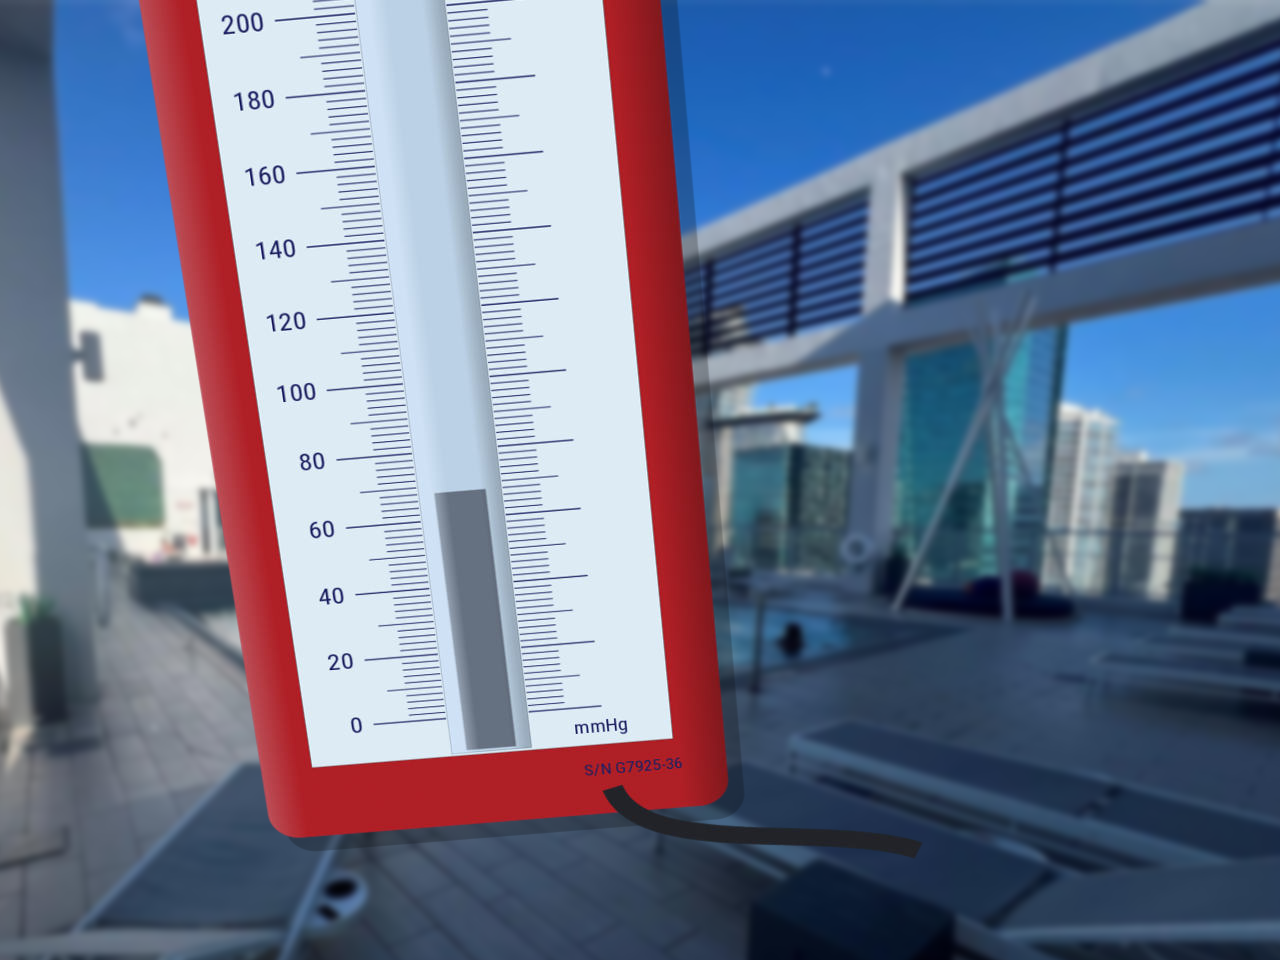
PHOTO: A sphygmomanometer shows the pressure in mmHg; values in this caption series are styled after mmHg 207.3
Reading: mmHg 68
